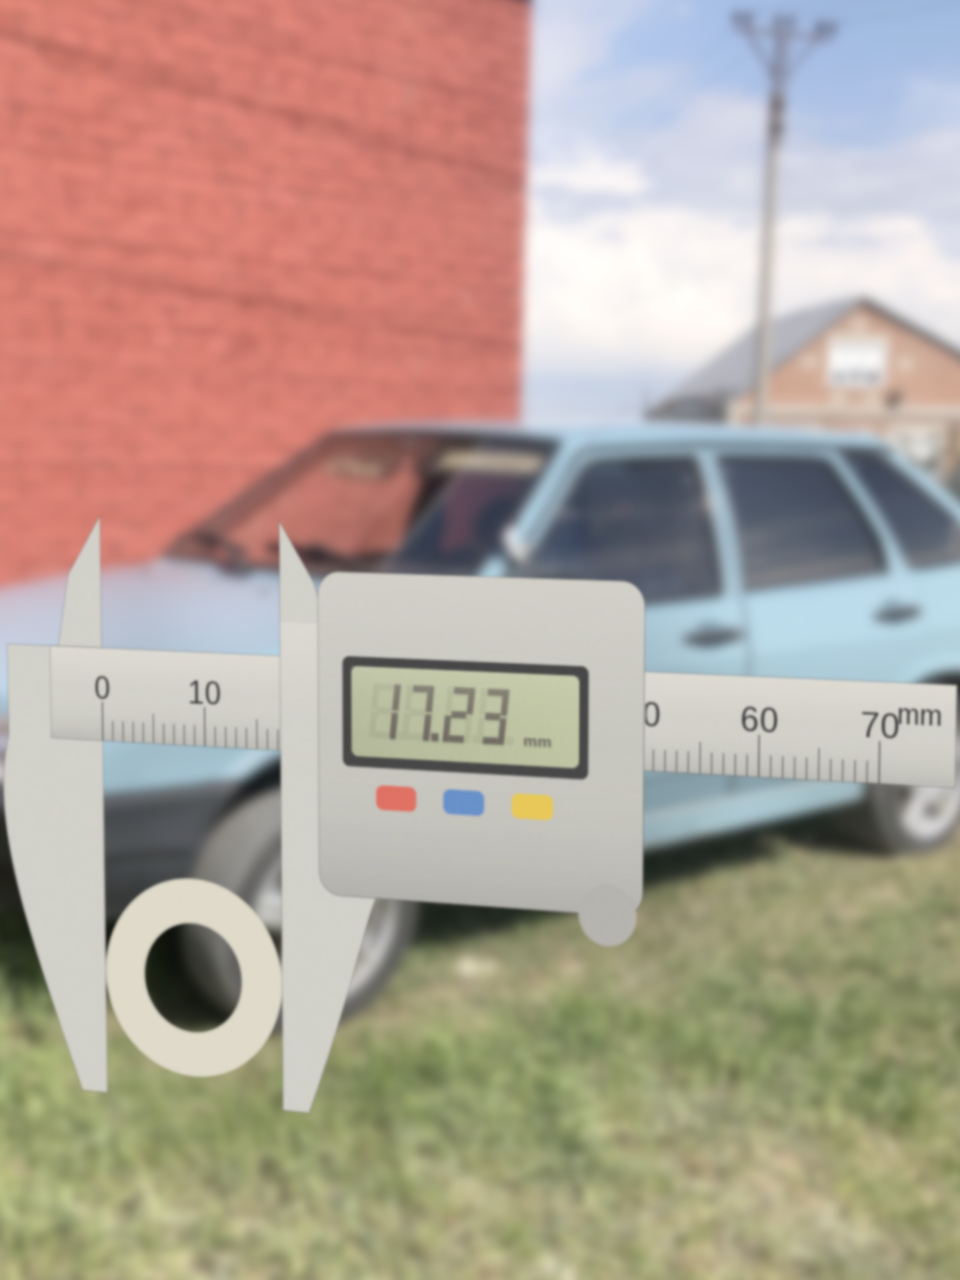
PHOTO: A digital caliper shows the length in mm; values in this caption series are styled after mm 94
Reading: mm 17.23
